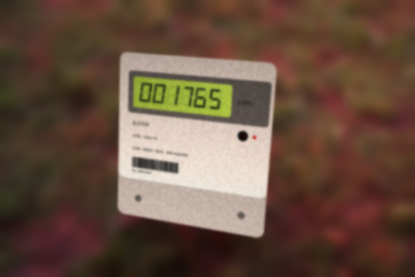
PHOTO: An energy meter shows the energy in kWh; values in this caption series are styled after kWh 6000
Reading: kWh 1765
